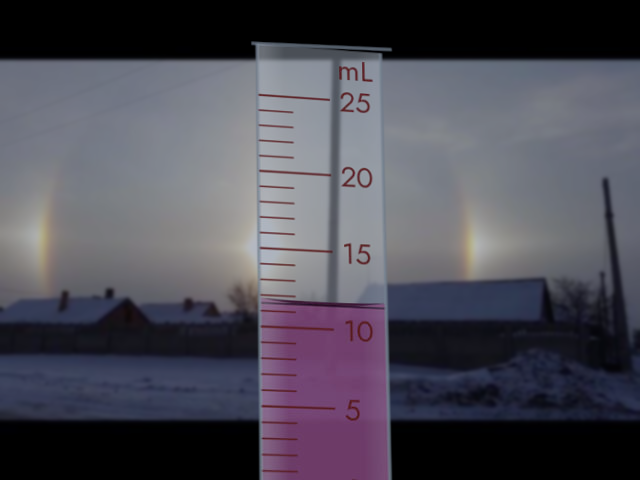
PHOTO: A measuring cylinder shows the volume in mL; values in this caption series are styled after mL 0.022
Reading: mL 11.5
